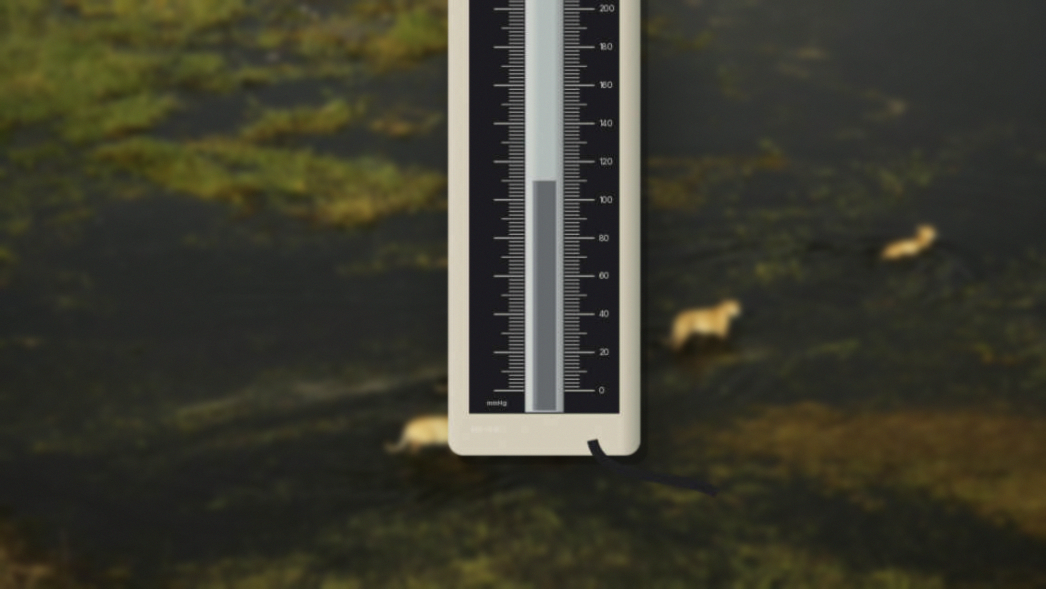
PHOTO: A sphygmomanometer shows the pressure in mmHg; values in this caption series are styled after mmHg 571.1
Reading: mmHg 110
